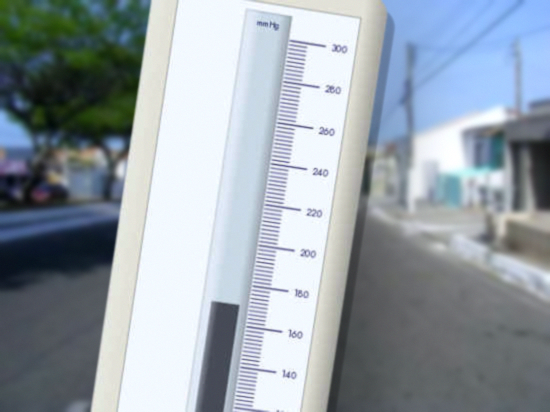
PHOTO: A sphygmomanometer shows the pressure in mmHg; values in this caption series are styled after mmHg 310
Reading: mmHg 170
